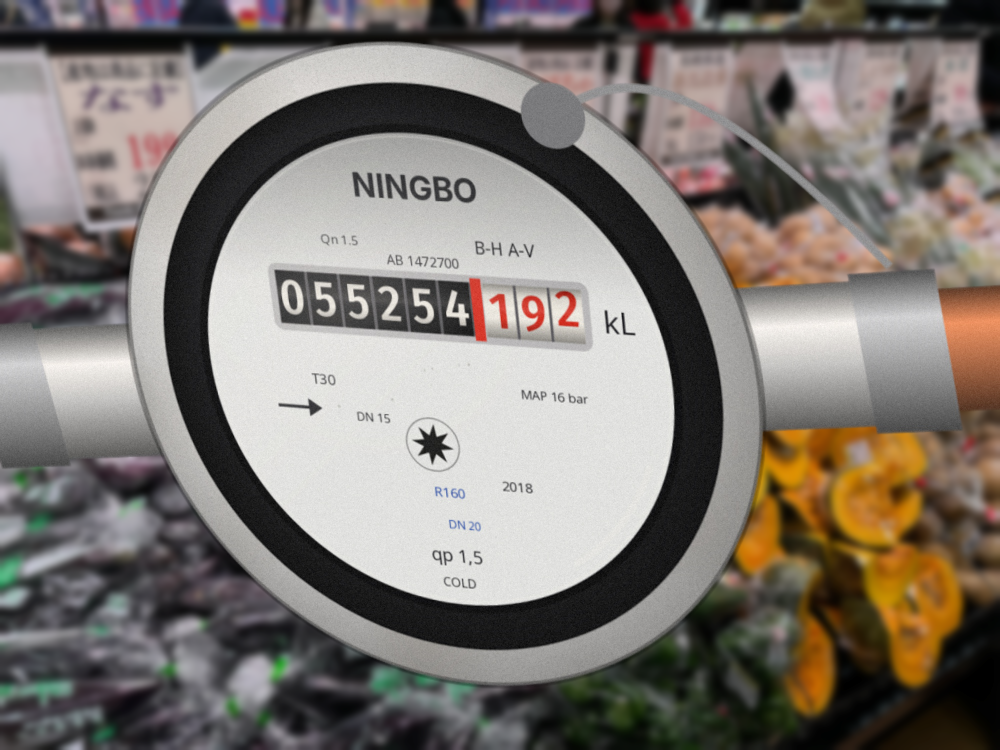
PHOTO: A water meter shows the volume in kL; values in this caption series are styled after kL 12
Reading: kL 55254.192
